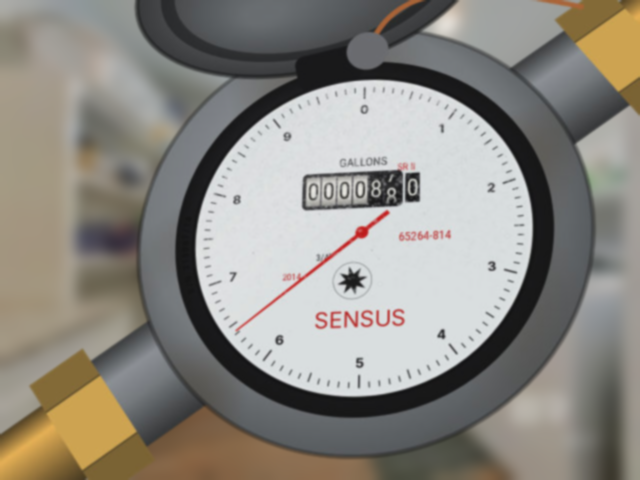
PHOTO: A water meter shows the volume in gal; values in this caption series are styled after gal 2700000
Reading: gal 876.4
